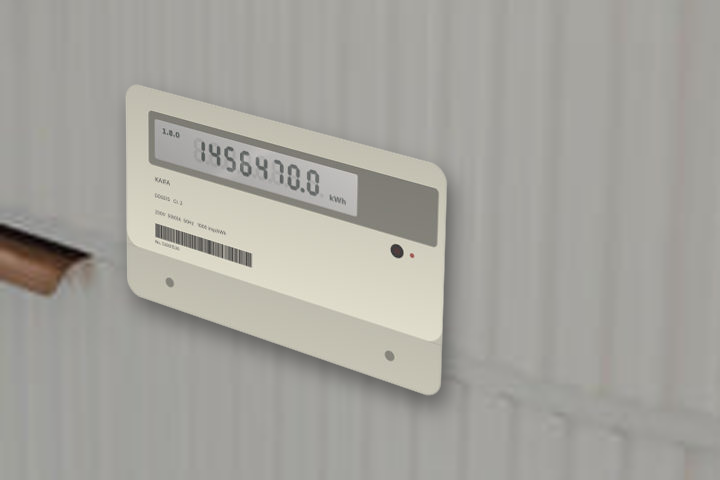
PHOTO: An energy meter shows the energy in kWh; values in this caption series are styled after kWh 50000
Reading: kWh 1456470.0
